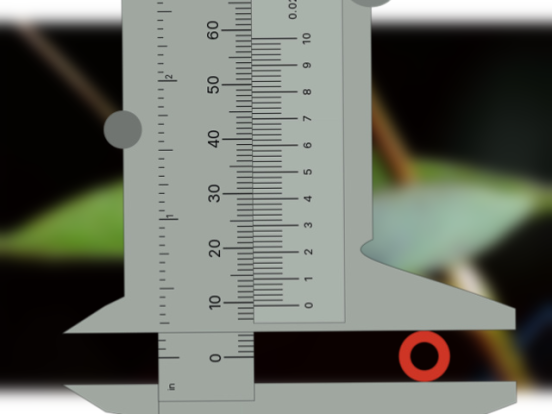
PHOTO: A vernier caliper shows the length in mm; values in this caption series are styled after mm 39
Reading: mm 9.4
